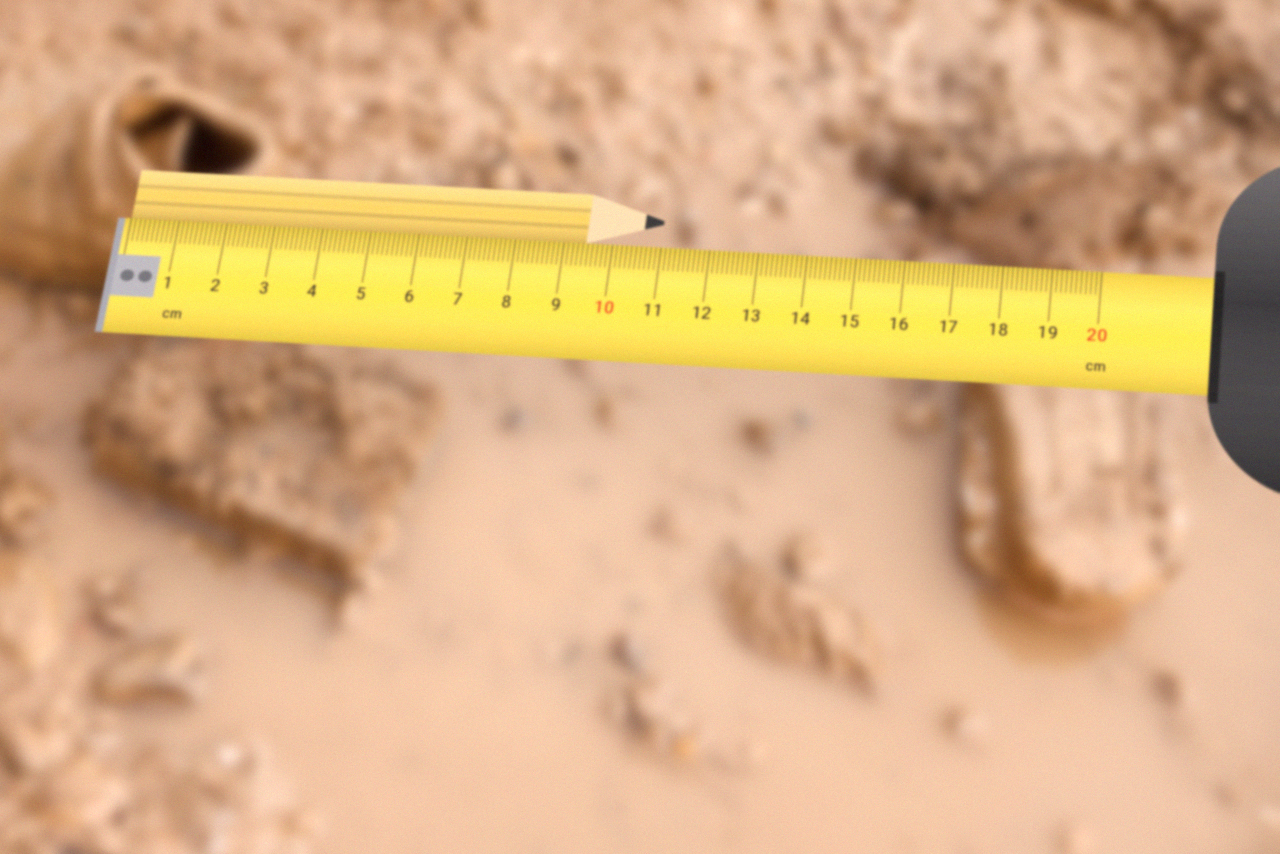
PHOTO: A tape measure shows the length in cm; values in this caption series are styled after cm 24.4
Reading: cm 11
